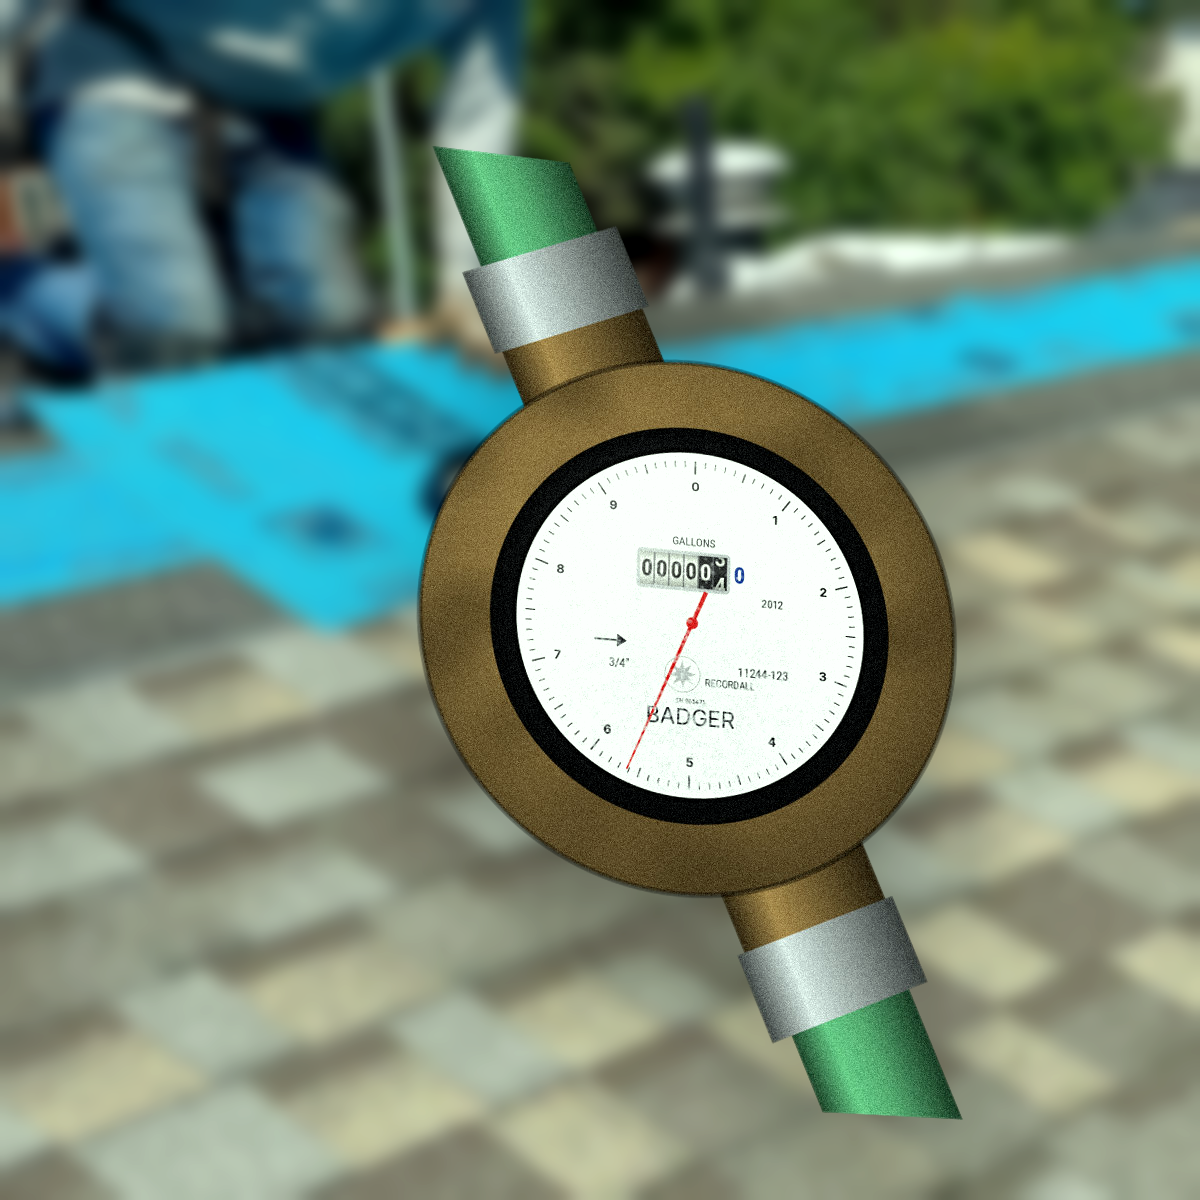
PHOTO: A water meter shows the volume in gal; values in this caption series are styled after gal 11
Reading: gal 35.6
